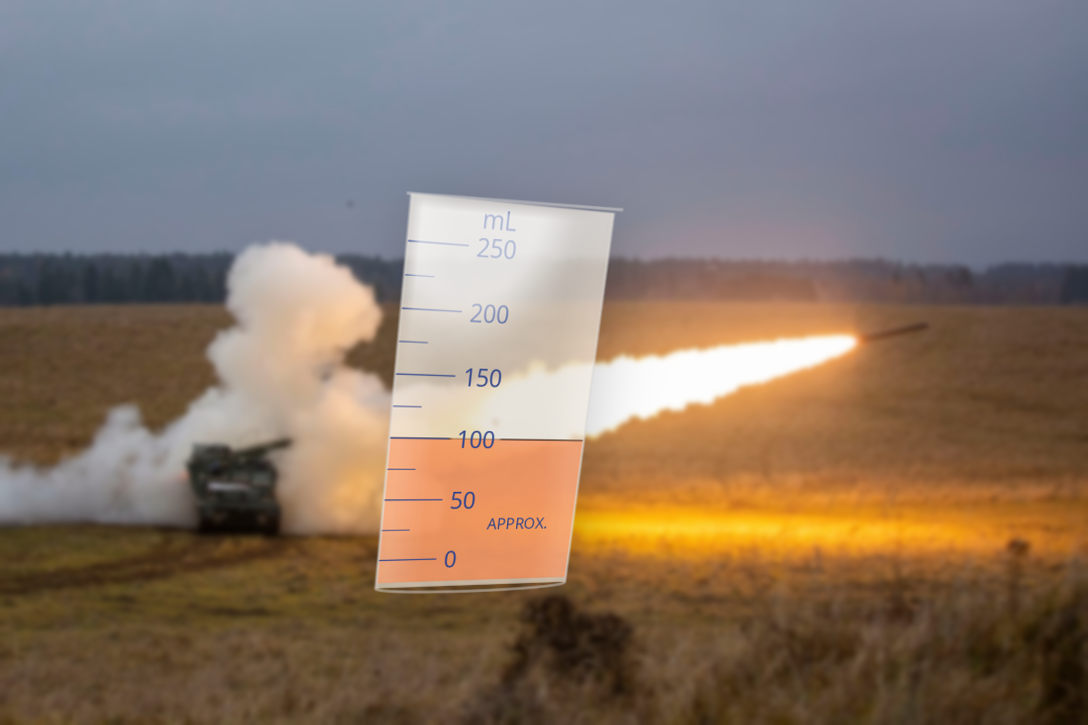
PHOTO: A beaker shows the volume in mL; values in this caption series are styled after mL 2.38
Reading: mL 100
